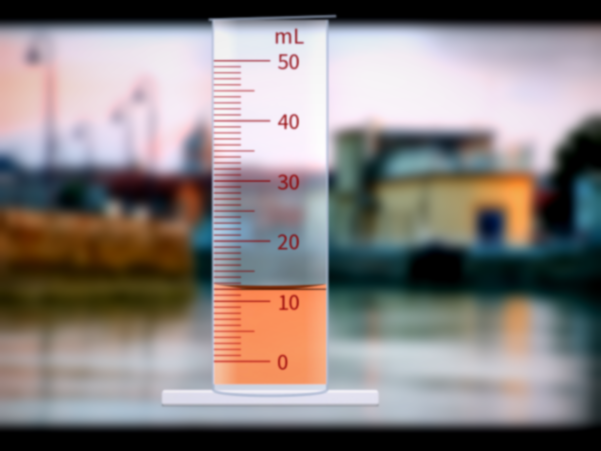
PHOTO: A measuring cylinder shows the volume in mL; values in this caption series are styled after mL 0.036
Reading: mL 12
